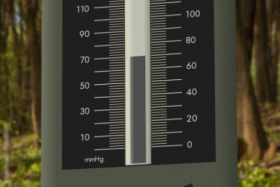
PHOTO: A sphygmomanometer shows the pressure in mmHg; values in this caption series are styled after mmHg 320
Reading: mmHg 70
